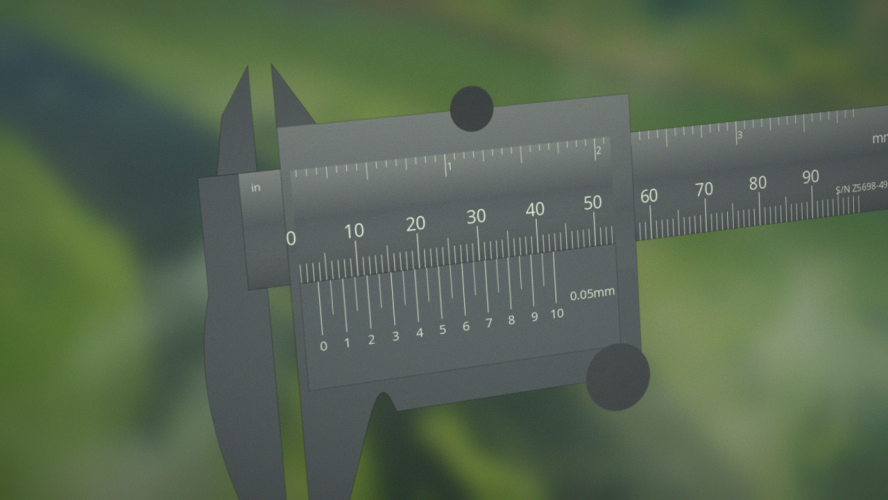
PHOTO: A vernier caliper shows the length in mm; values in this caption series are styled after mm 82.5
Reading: mm 3.6
